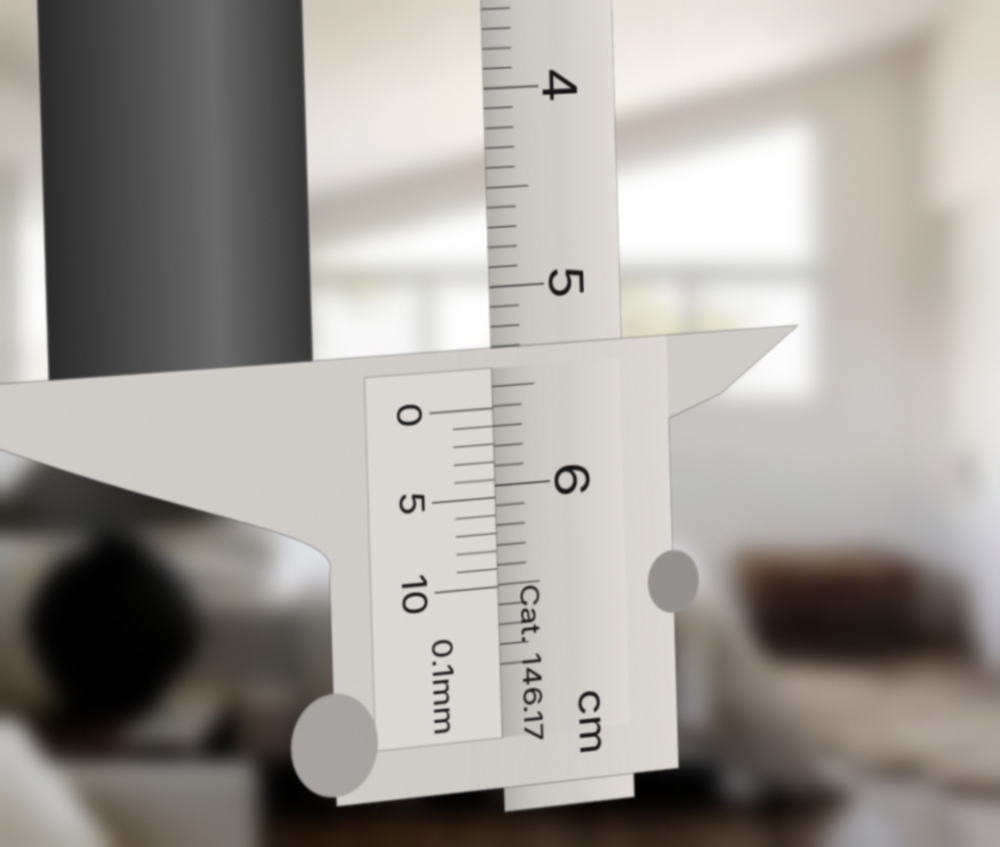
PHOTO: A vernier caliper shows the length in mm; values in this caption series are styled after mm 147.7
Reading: mm 56.1
